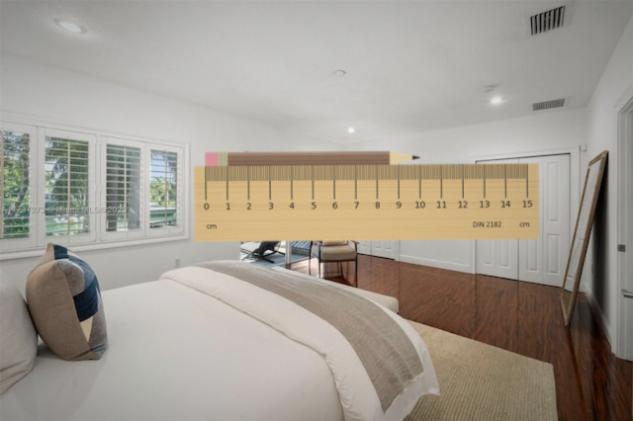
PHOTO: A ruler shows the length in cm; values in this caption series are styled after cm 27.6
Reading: cm 10
